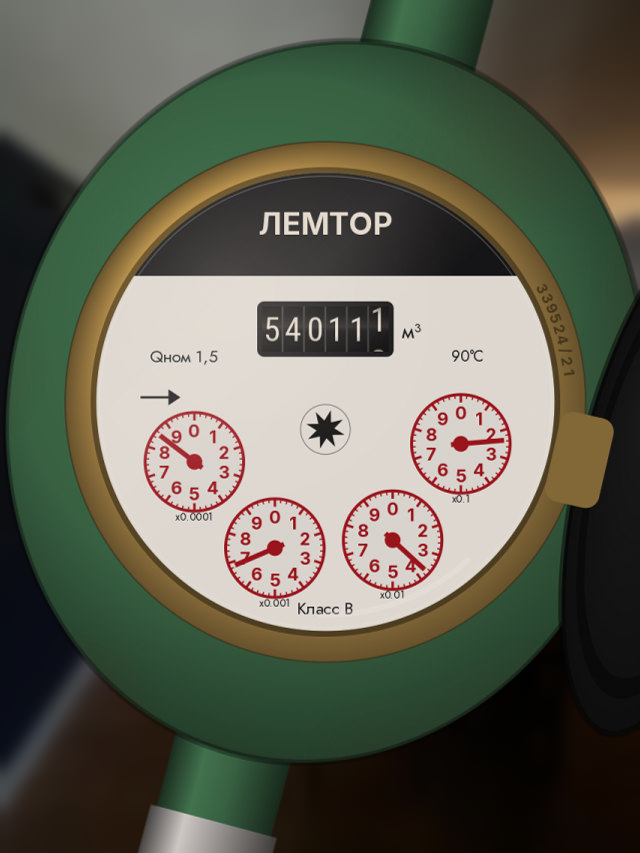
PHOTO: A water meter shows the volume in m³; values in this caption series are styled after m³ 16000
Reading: m³ 540111.2368
